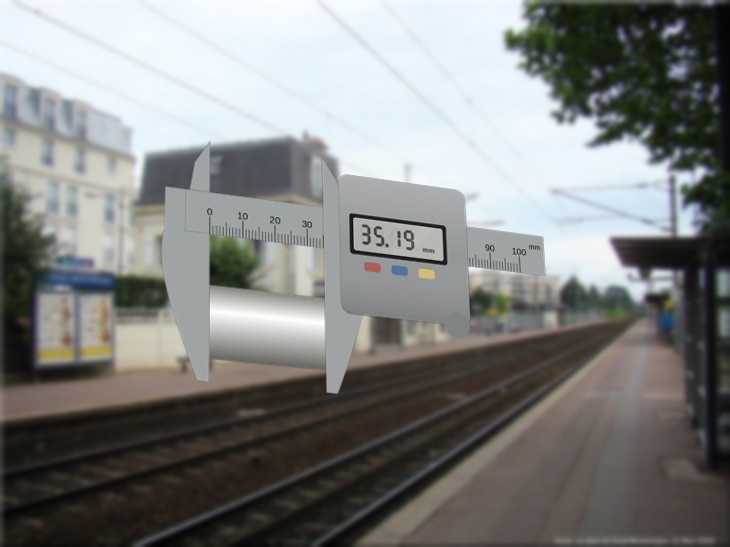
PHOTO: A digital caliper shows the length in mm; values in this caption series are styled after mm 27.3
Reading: mm 35.19
